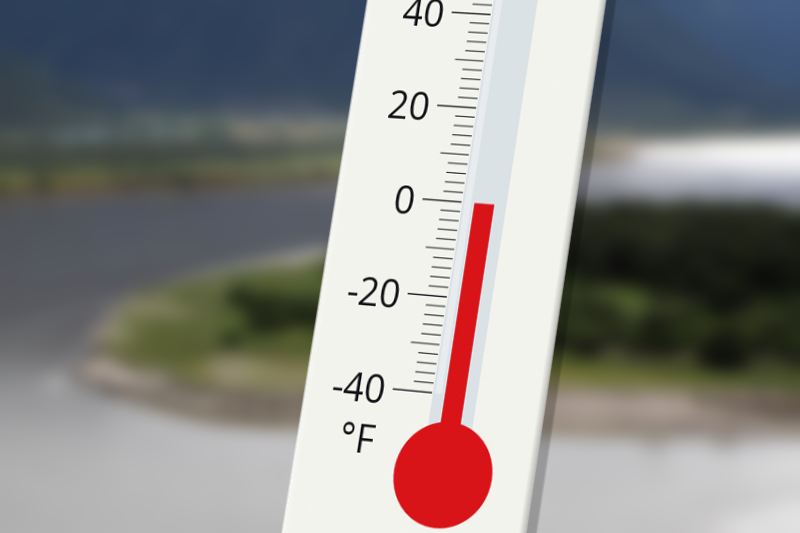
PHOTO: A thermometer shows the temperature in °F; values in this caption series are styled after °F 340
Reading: °F 0
